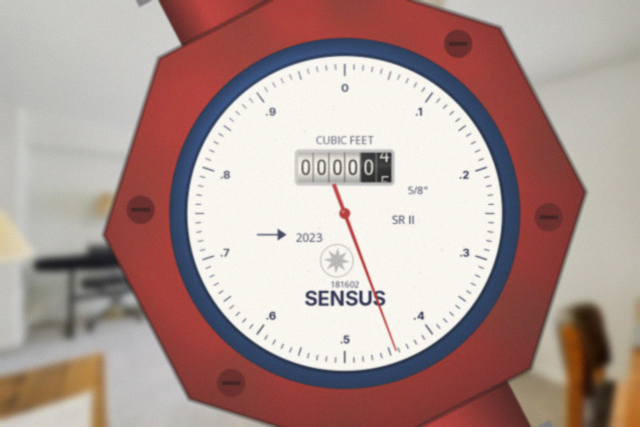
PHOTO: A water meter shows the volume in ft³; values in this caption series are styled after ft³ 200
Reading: ft³ 4.44
